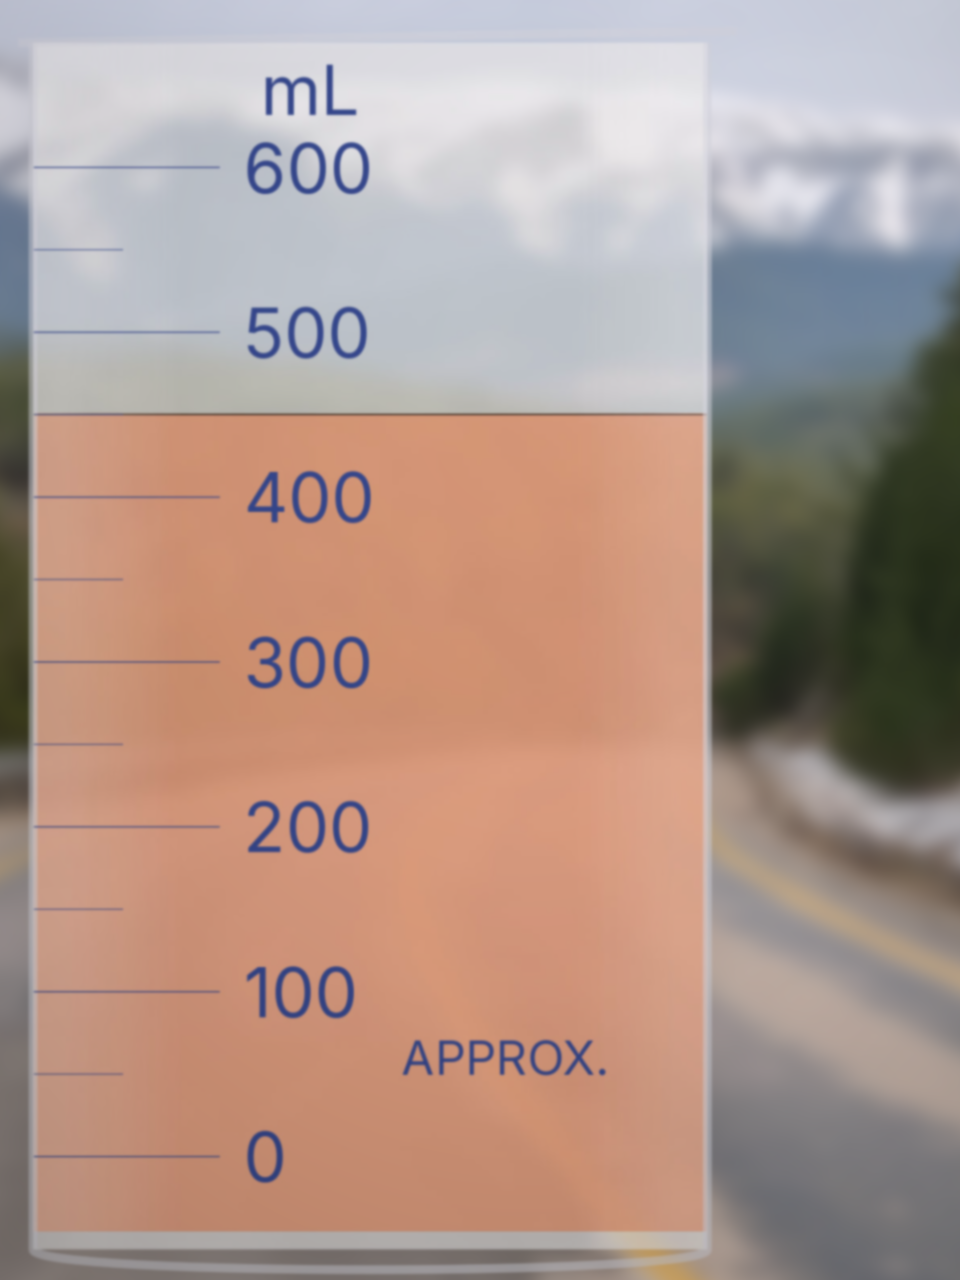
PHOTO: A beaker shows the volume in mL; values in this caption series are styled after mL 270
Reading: mL 450
